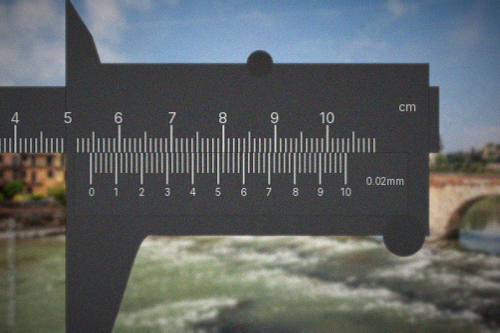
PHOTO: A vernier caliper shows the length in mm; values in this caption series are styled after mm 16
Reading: mm 54.5
